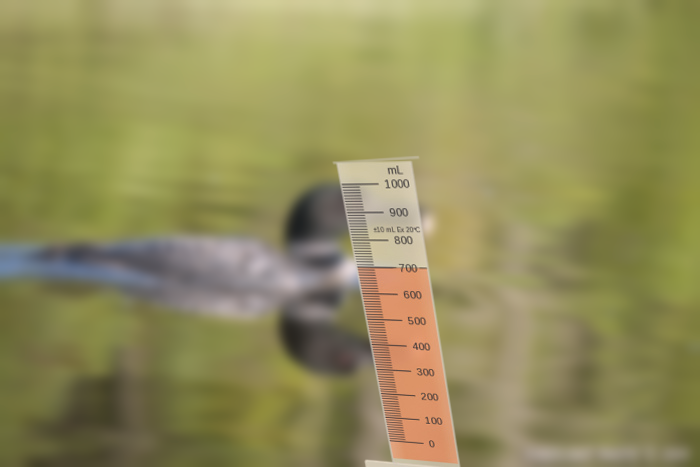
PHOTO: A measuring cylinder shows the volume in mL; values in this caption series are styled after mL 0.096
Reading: mL 700
